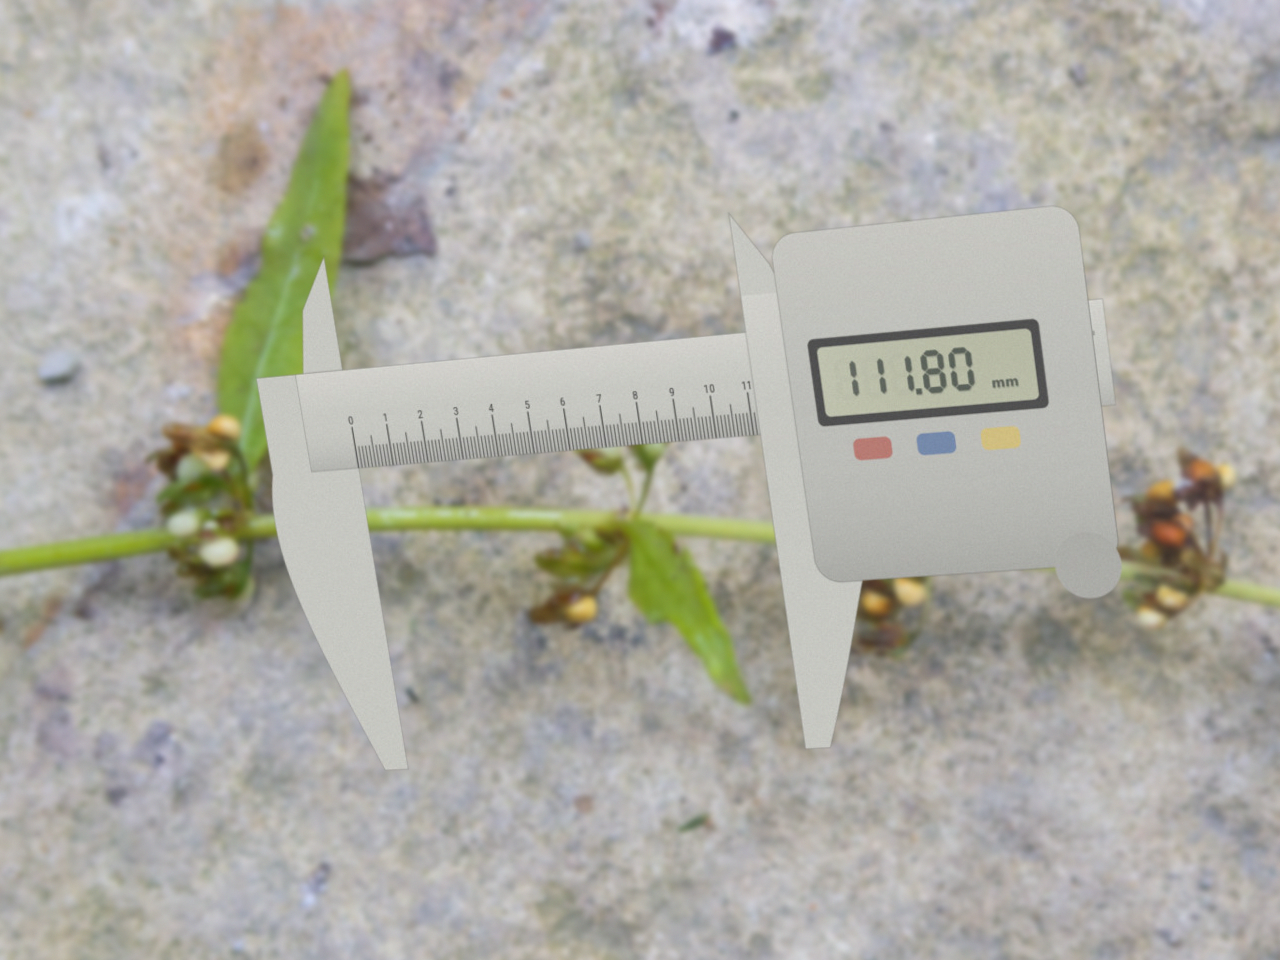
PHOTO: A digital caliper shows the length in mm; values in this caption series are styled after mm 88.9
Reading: mm 111.80
